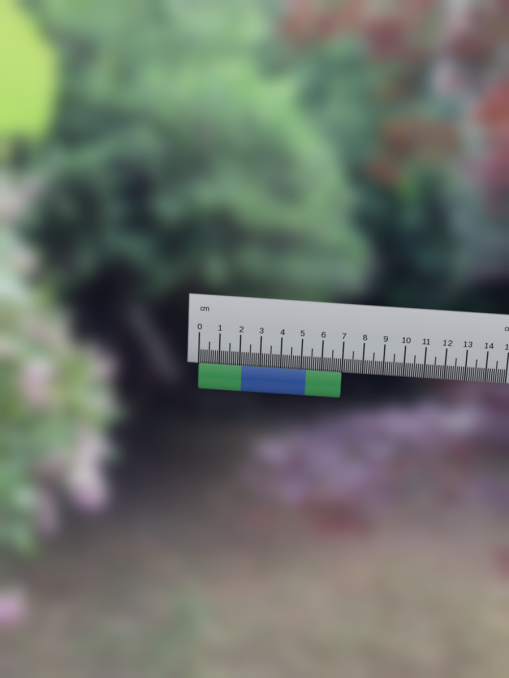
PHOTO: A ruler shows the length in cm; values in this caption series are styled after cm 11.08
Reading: cm 7
